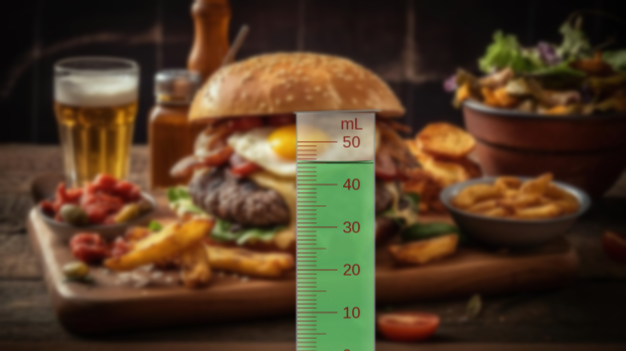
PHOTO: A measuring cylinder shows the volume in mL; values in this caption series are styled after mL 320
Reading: mL 45
